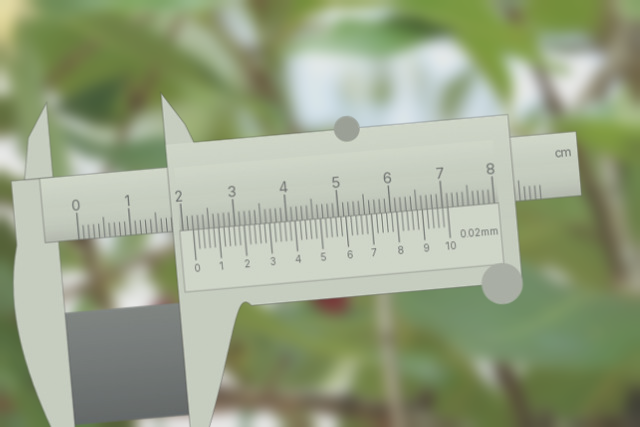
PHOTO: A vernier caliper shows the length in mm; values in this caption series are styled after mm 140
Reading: mm 22.0
